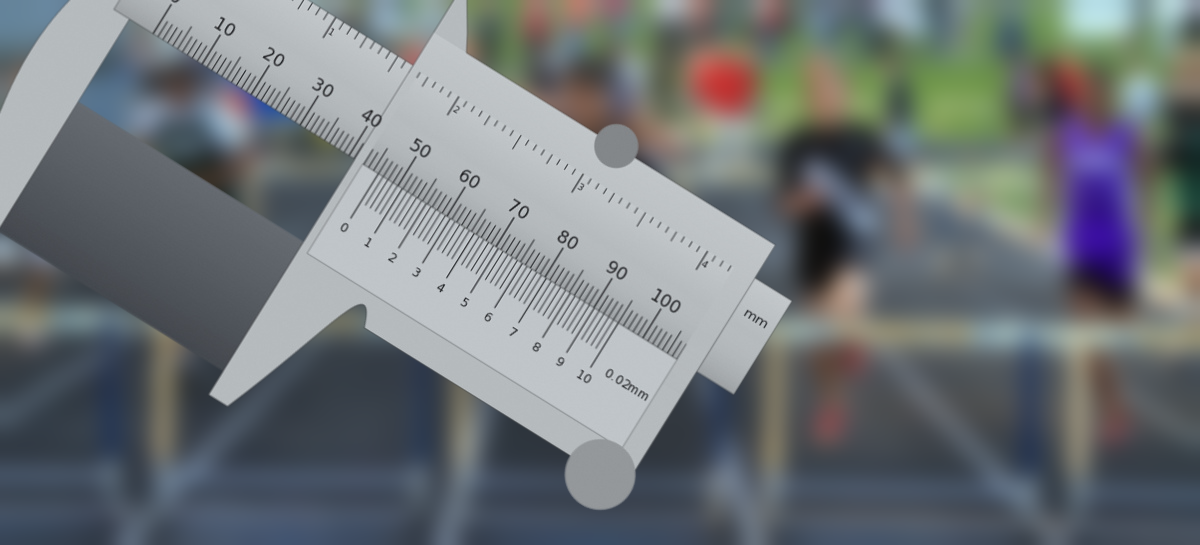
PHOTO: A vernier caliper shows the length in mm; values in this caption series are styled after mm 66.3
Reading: mm 46.0
